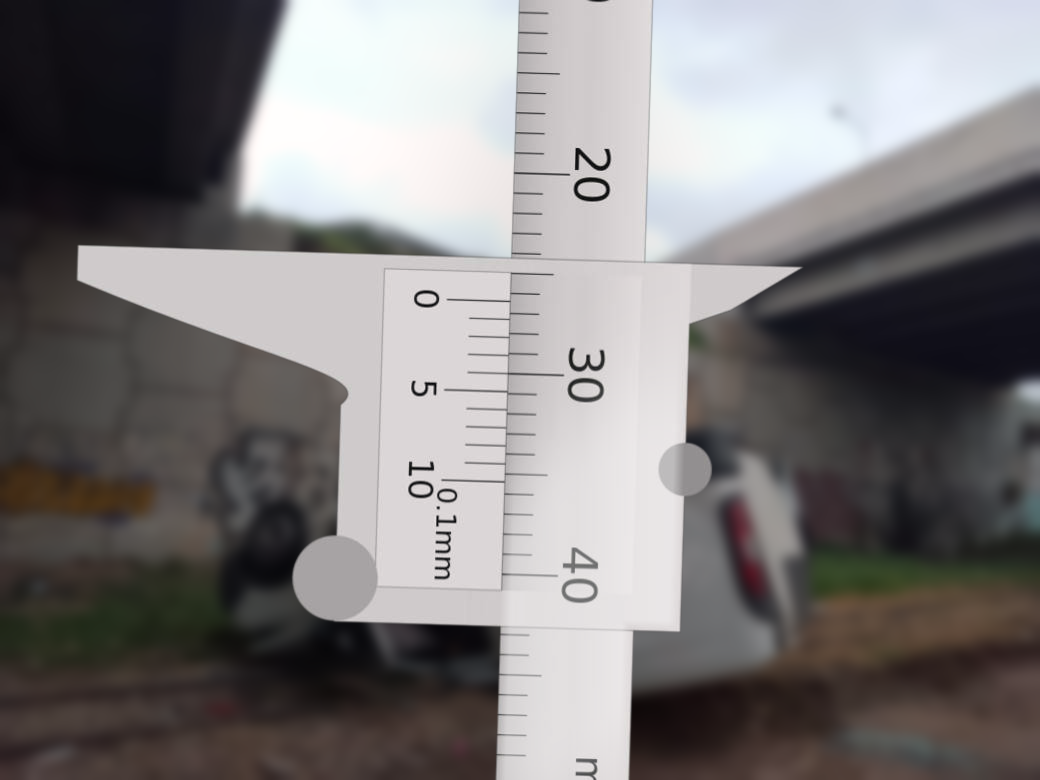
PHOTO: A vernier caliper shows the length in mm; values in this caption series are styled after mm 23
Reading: mm 26.4
